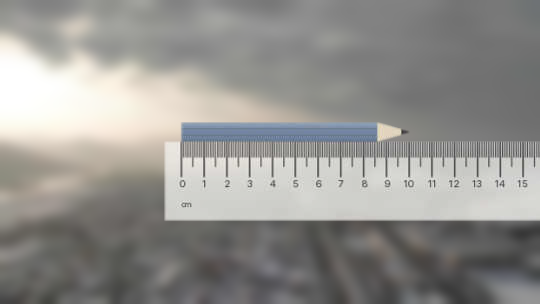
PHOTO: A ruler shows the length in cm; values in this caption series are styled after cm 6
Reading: cm 10
